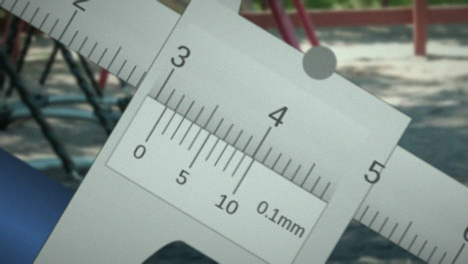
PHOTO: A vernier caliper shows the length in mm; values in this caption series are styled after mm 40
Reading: mm 31.2
